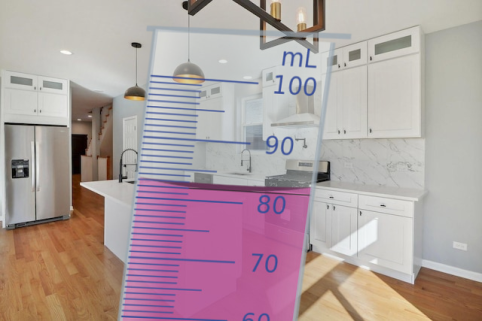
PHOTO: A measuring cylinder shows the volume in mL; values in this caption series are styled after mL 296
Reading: mL 82
